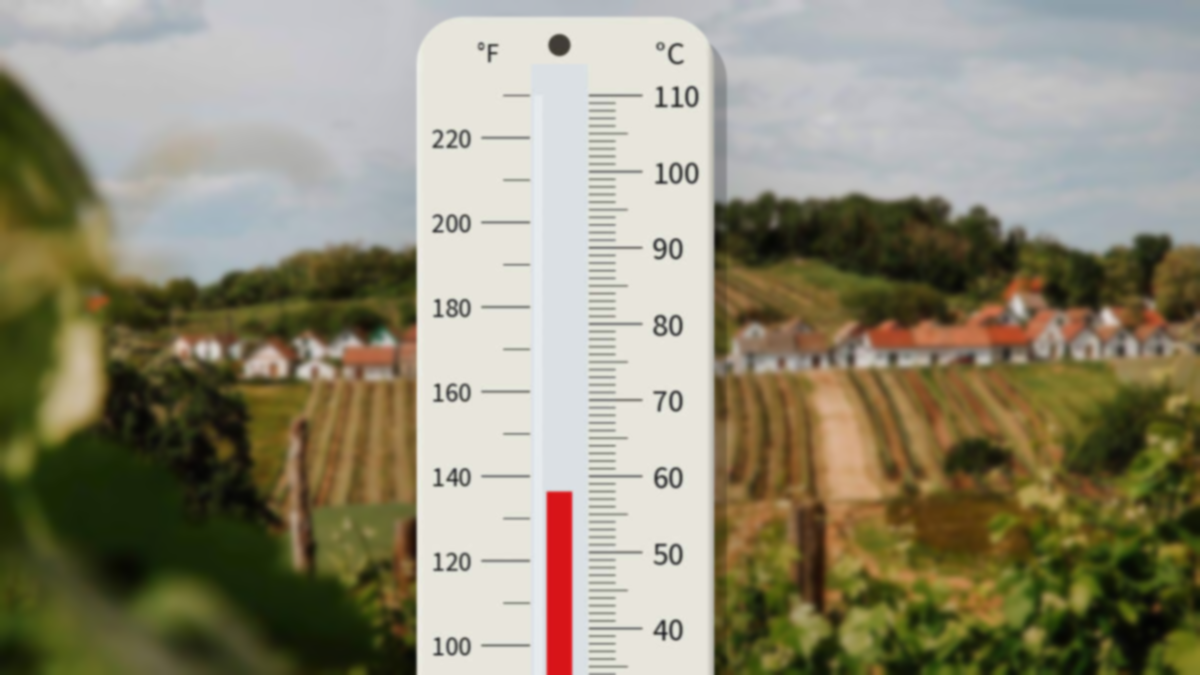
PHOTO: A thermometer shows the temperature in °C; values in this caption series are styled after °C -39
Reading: °C 58
